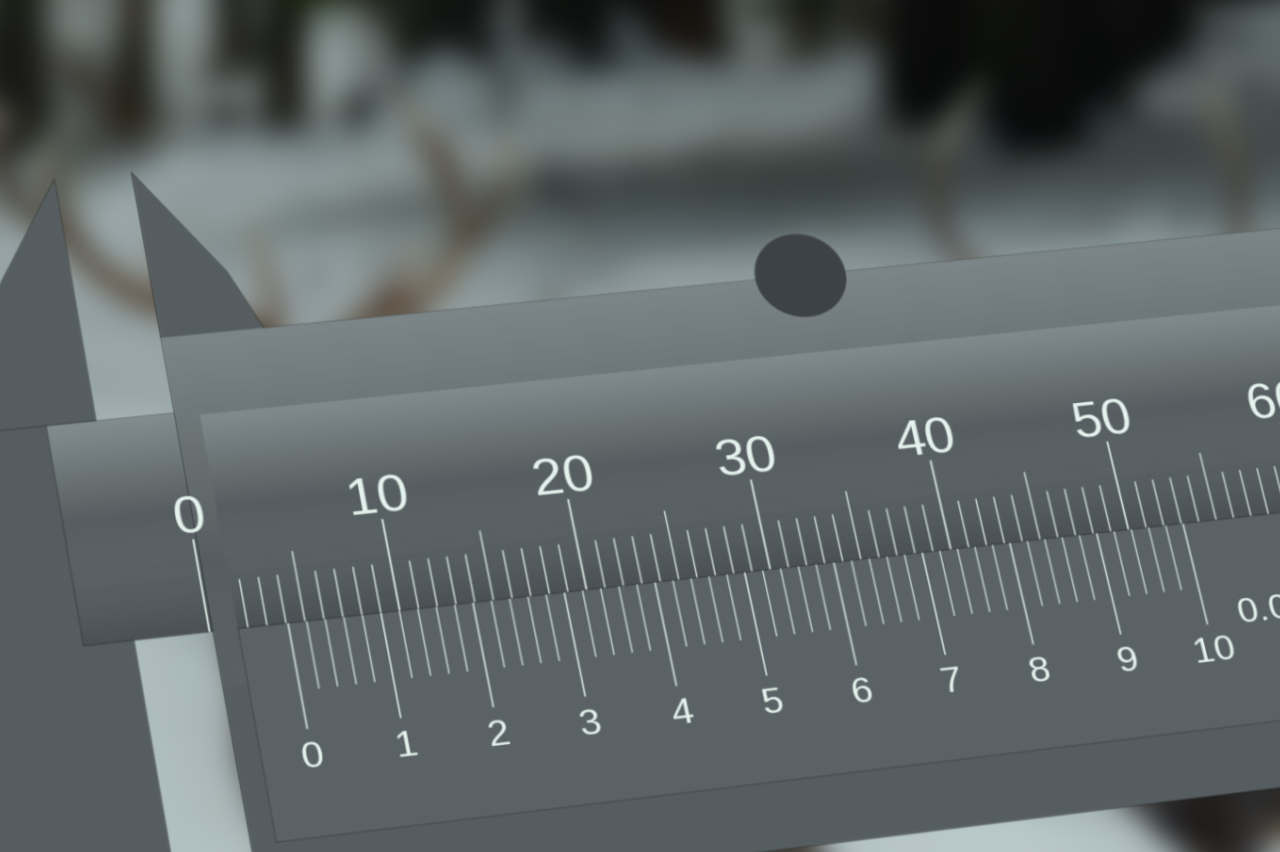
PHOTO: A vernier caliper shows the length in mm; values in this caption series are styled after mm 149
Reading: mm 4.1
